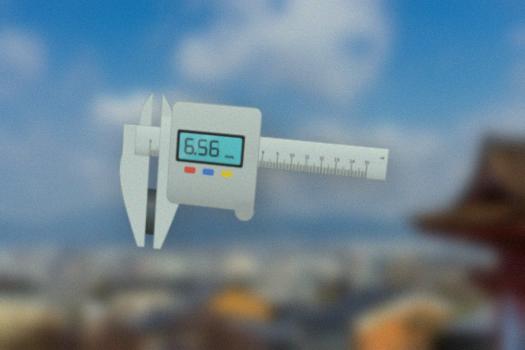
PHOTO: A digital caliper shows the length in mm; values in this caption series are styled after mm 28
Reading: mm 6.56
